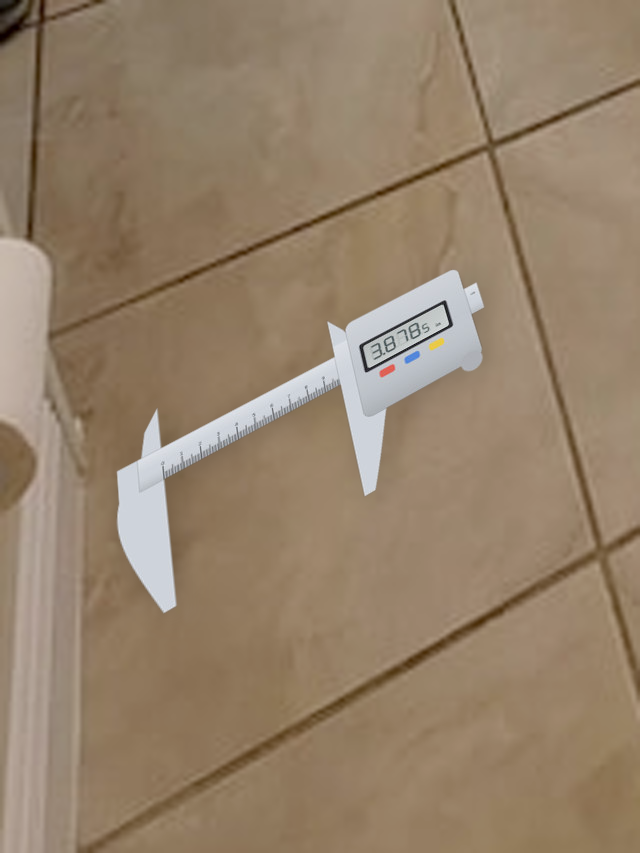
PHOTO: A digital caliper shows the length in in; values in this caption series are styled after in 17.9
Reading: in 3.8785
